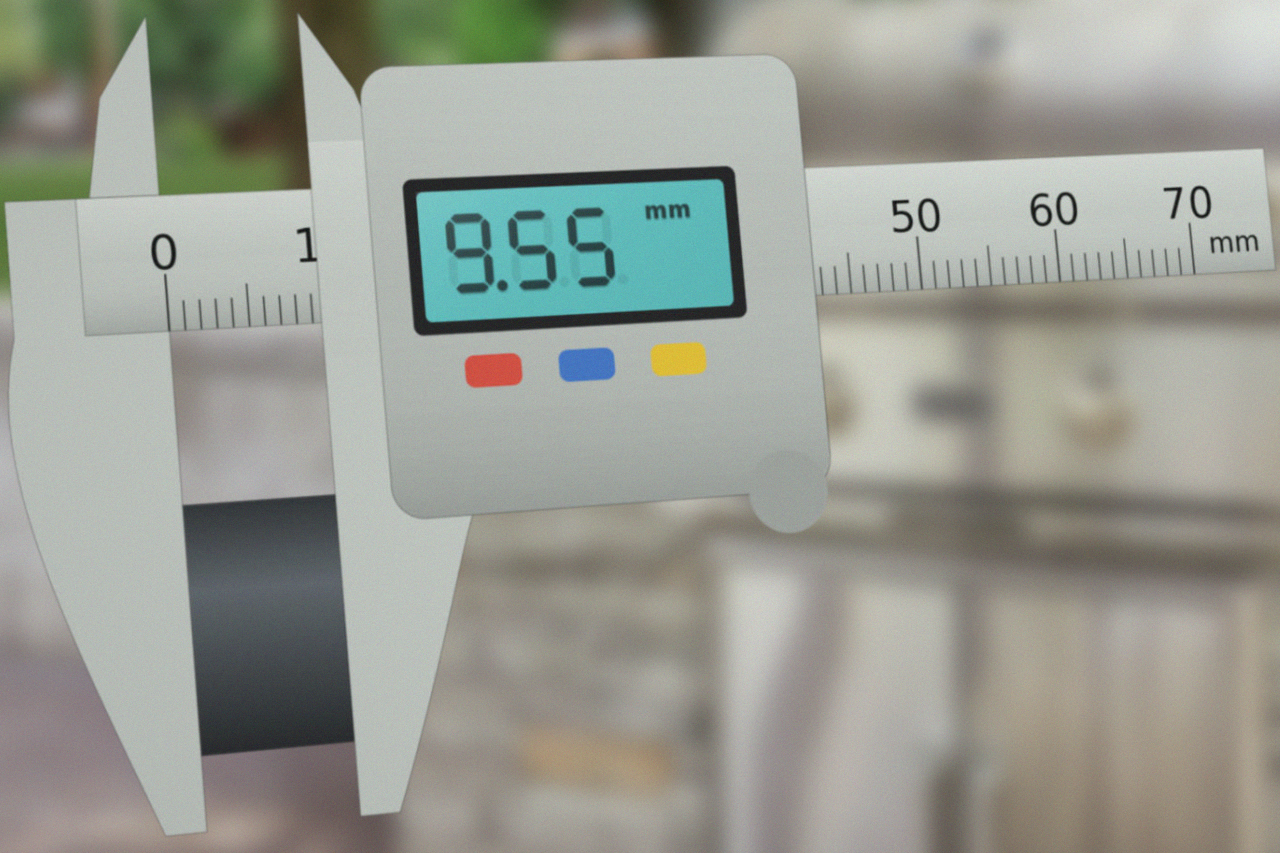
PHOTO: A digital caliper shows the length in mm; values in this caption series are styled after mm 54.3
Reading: mm 9.55
